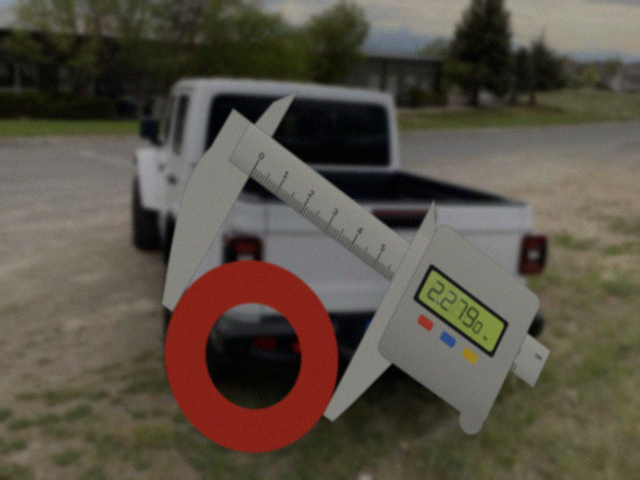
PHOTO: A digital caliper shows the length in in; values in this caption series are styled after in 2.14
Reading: in 2.2790
